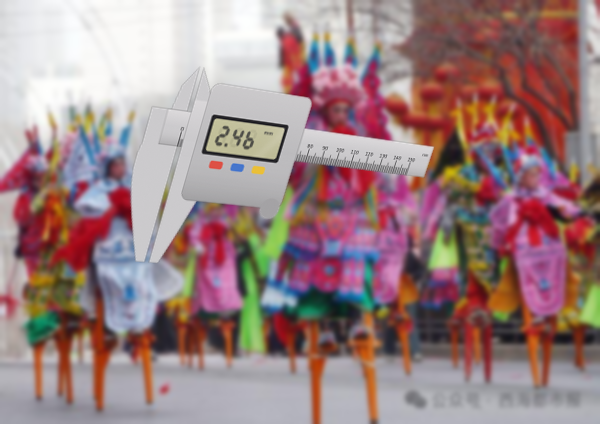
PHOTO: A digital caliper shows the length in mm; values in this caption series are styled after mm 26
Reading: mm 2.46
